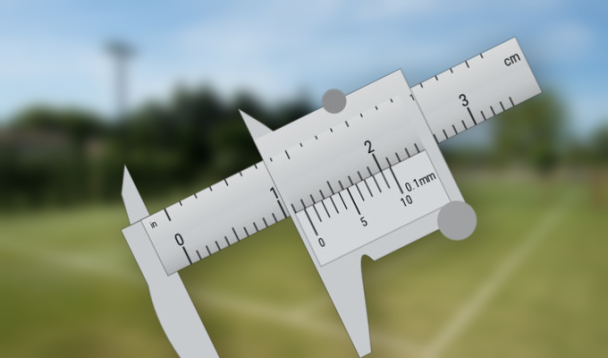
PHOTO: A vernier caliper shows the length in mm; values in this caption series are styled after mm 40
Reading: mm 11.9
